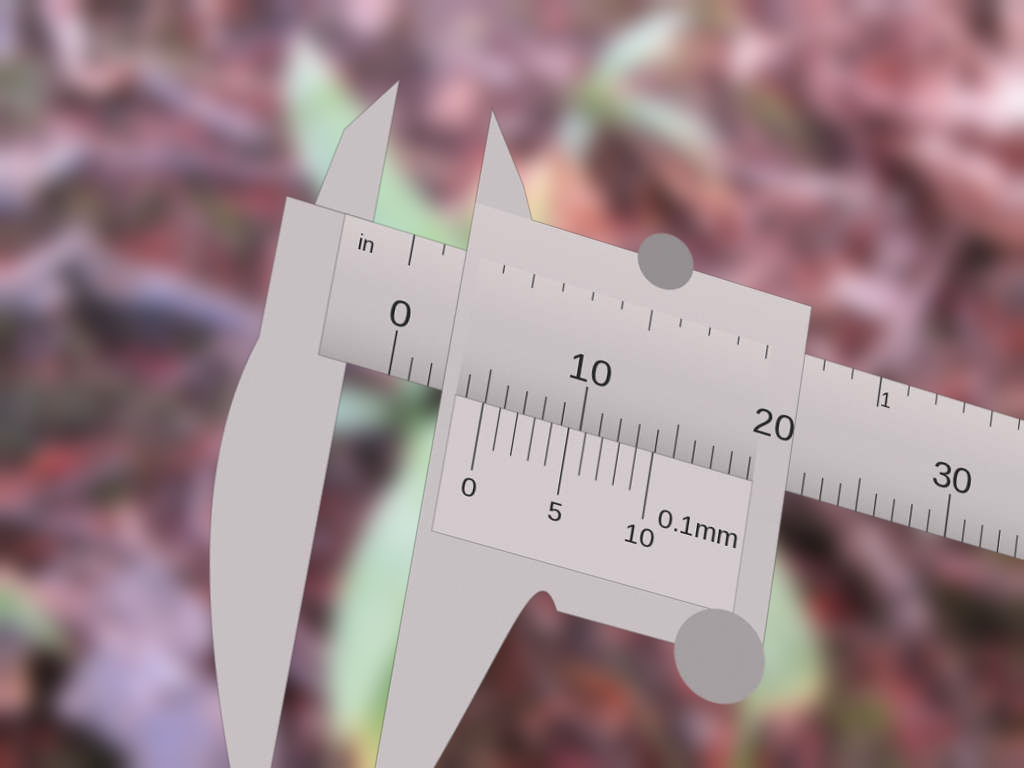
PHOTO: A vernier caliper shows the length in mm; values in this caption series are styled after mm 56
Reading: mm 4.9
